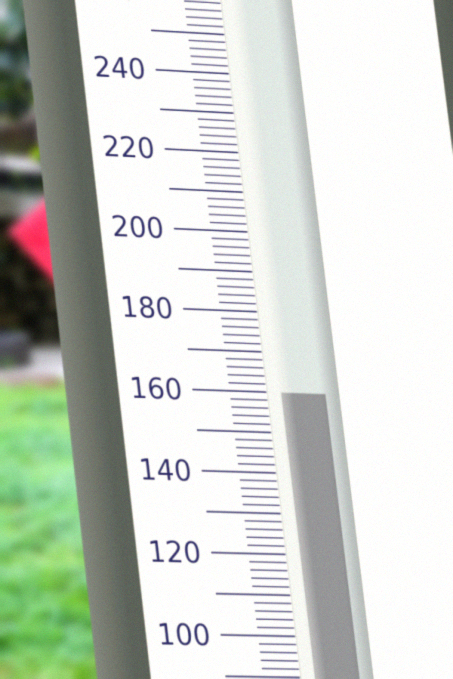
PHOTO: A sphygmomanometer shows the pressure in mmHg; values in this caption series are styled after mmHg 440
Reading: mmHg 160
